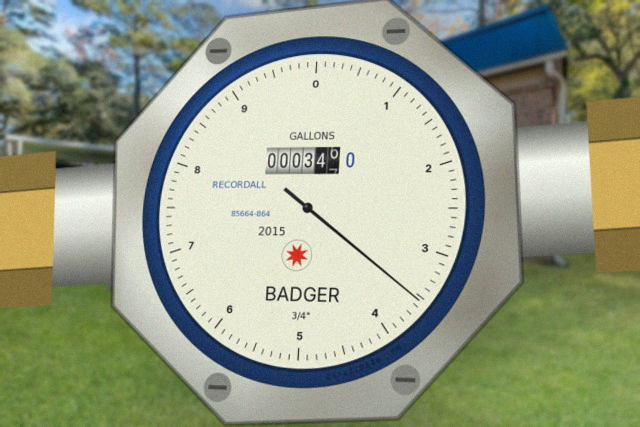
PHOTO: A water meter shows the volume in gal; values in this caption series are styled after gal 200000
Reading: gal 3463.5
